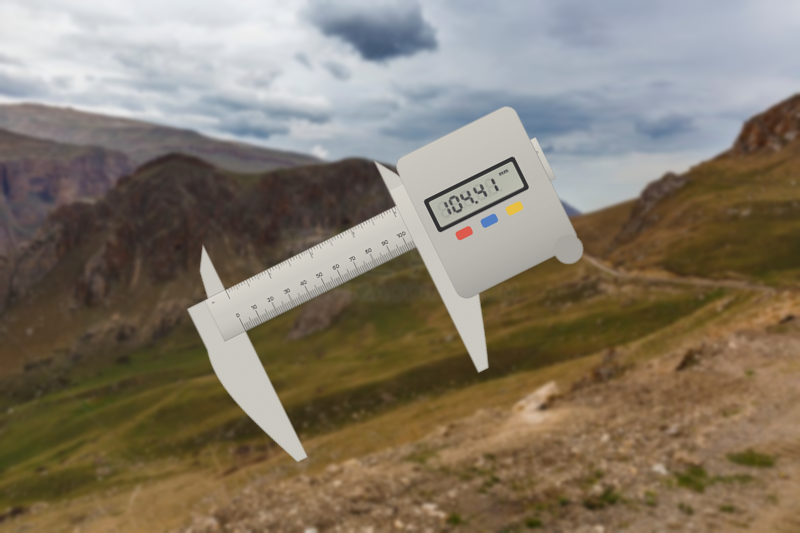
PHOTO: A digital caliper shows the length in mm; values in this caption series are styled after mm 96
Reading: mm 104.41
